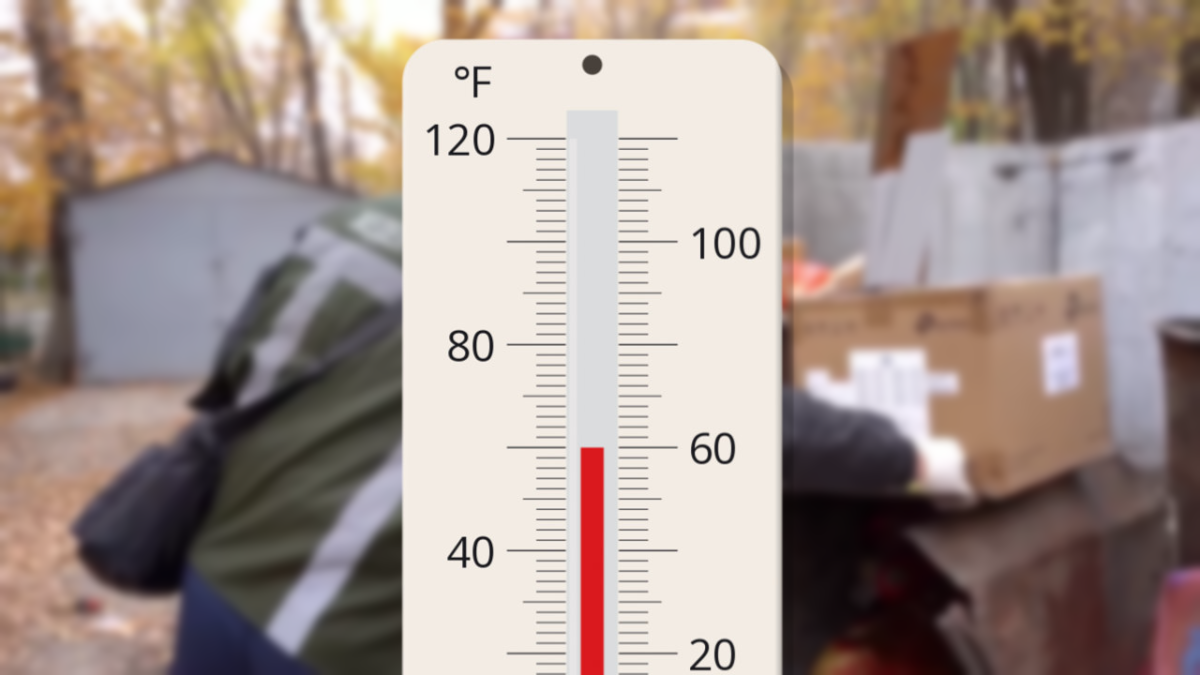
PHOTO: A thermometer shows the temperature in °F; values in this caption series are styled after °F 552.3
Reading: °F 60
